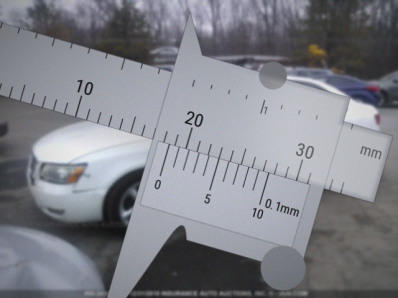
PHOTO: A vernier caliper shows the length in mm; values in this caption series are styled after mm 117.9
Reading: mm 18.5
